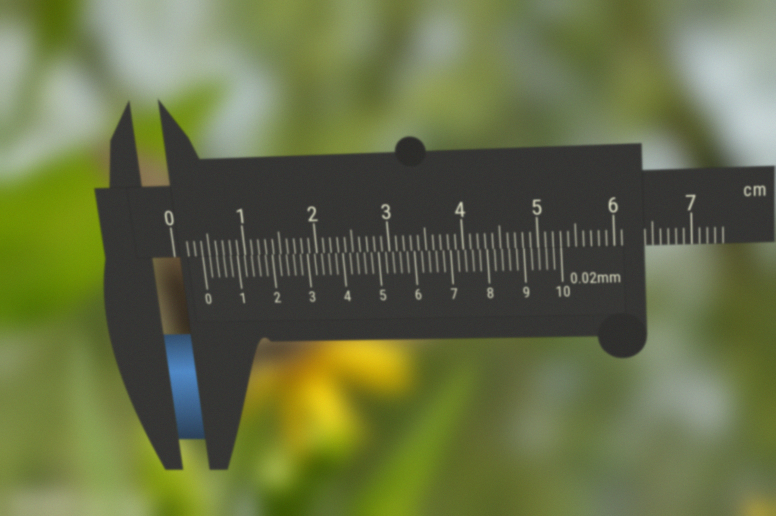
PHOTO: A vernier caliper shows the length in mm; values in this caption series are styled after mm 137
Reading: mm 4.0
